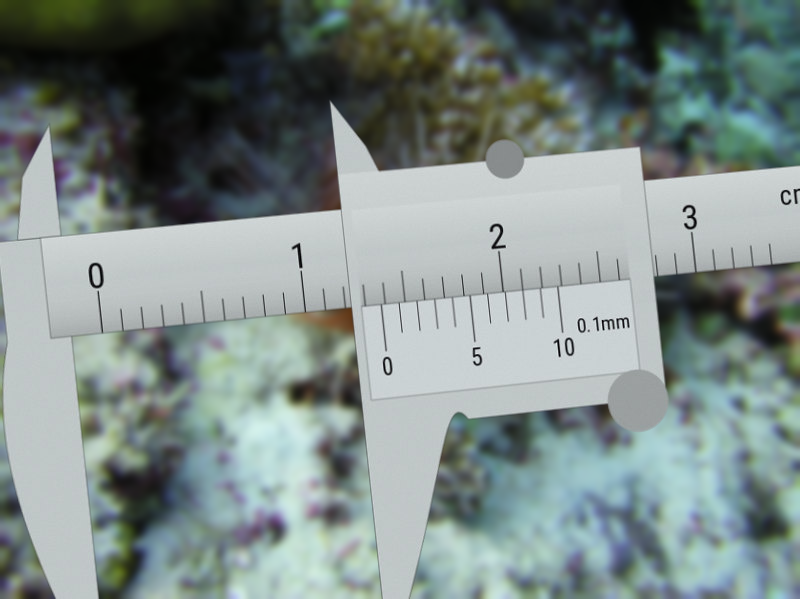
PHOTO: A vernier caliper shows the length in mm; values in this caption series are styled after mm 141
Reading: mm 13.8
